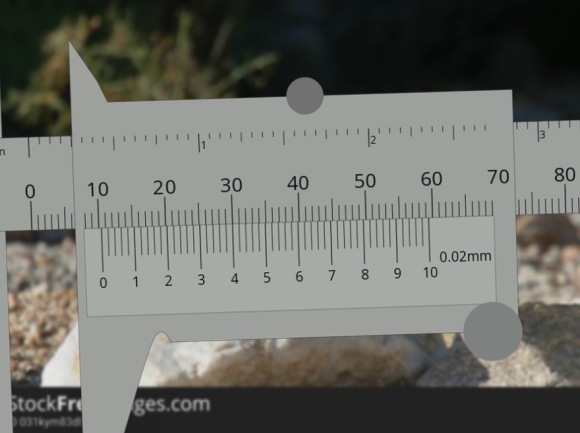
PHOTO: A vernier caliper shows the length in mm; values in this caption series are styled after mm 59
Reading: mm 10.4
